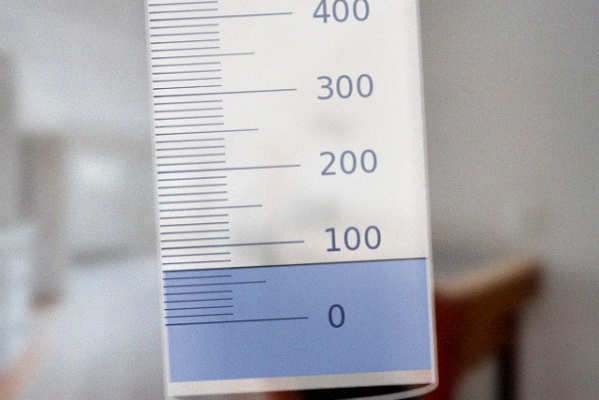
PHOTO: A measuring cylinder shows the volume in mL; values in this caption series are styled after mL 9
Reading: mL 70
